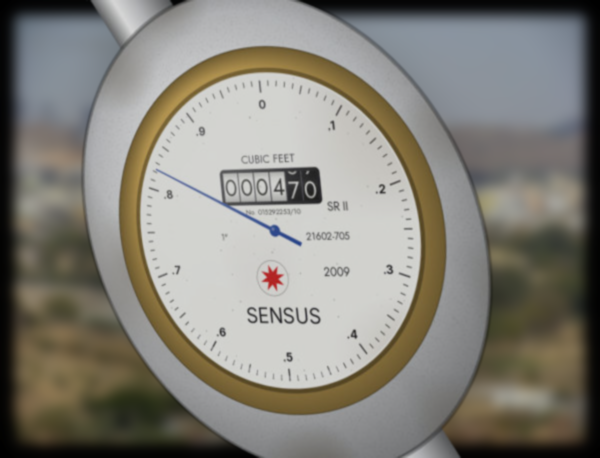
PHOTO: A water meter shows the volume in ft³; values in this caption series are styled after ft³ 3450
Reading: ft³ 469.82
